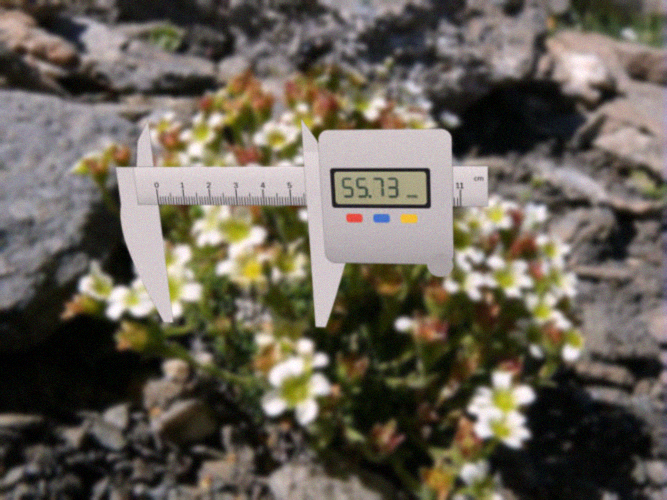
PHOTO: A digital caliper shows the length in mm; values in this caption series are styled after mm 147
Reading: mm 55.73
